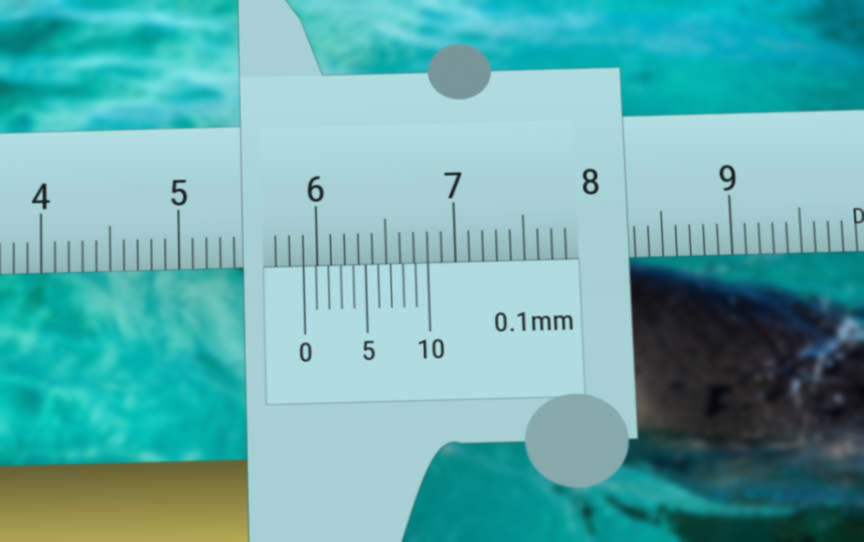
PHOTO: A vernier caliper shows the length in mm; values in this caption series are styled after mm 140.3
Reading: mm 59.0
